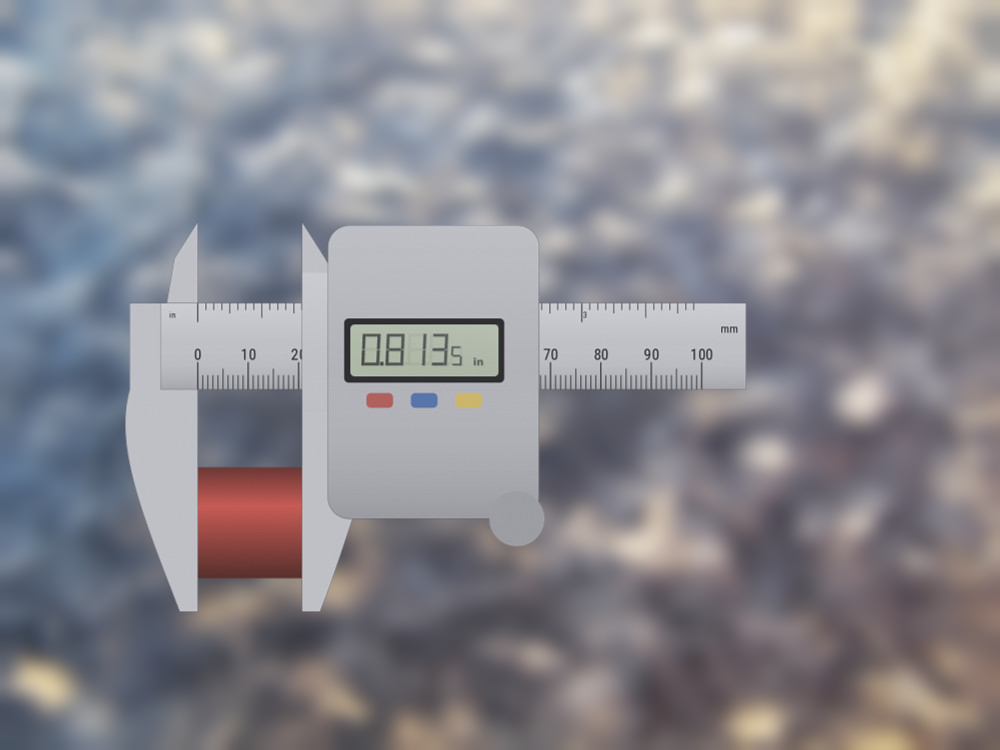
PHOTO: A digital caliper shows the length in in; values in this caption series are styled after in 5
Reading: in 0.8135
